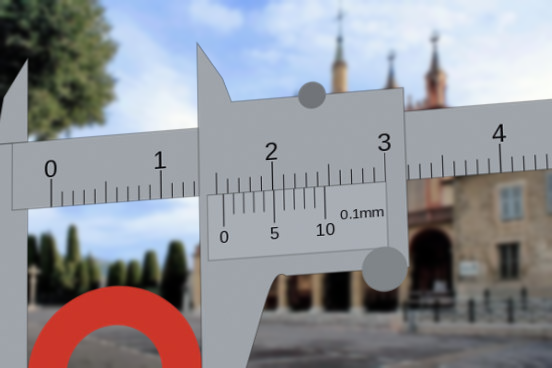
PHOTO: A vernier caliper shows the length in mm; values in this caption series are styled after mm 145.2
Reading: mm 15.6
